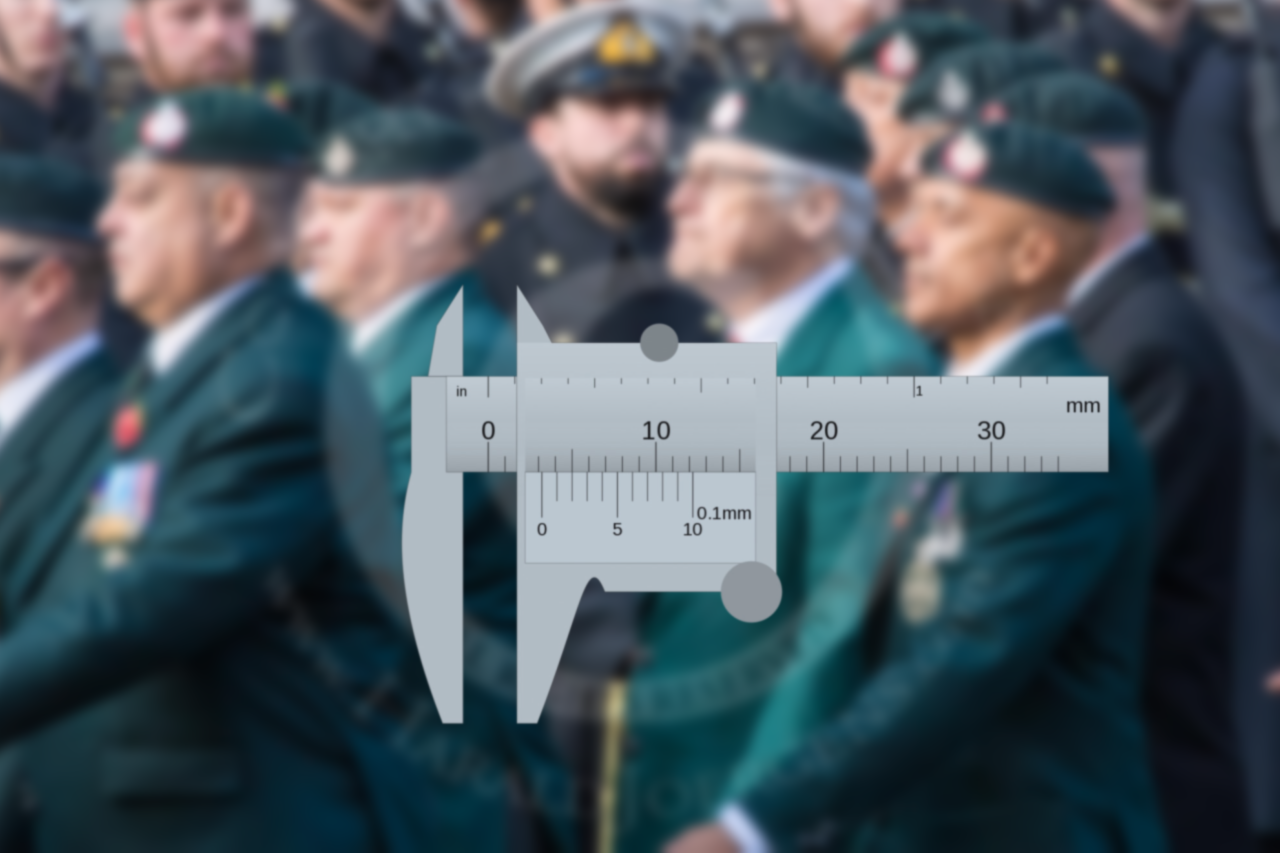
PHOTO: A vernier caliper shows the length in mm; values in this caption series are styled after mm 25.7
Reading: mm 3.2
